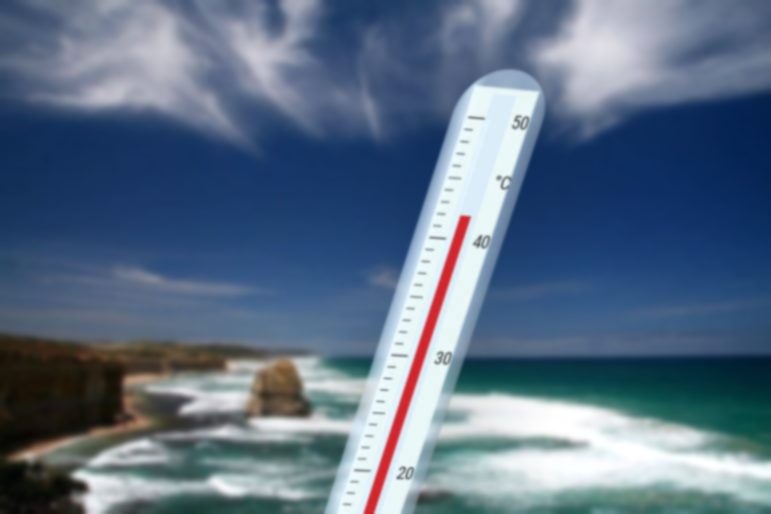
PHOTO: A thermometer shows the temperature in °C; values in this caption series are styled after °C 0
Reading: °C 42
